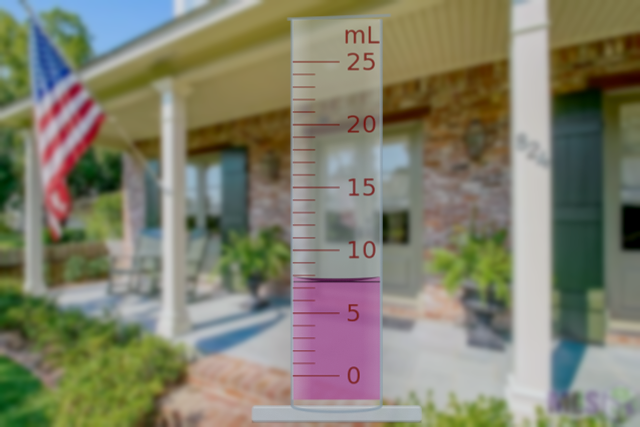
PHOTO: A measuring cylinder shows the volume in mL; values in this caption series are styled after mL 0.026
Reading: mL 7.5
